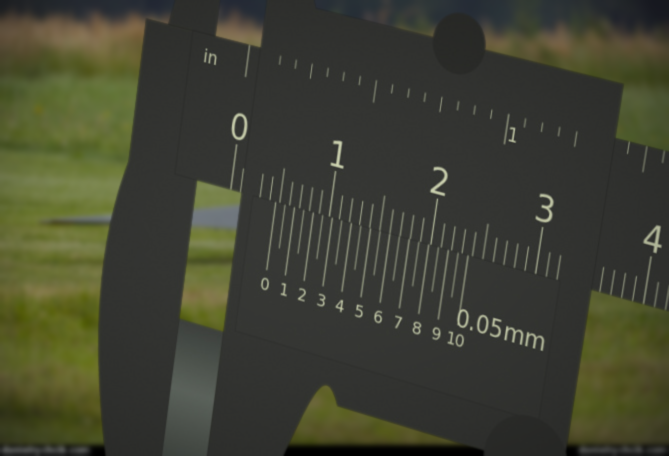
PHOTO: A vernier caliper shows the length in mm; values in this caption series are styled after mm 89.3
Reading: mm 4.6
